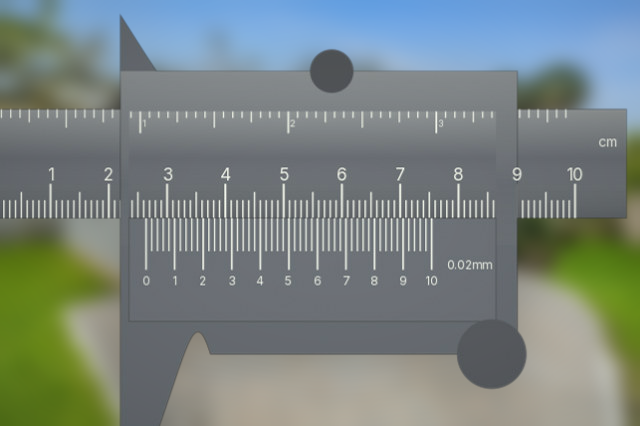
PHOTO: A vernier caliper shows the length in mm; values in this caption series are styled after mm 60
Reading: mm 26.4
